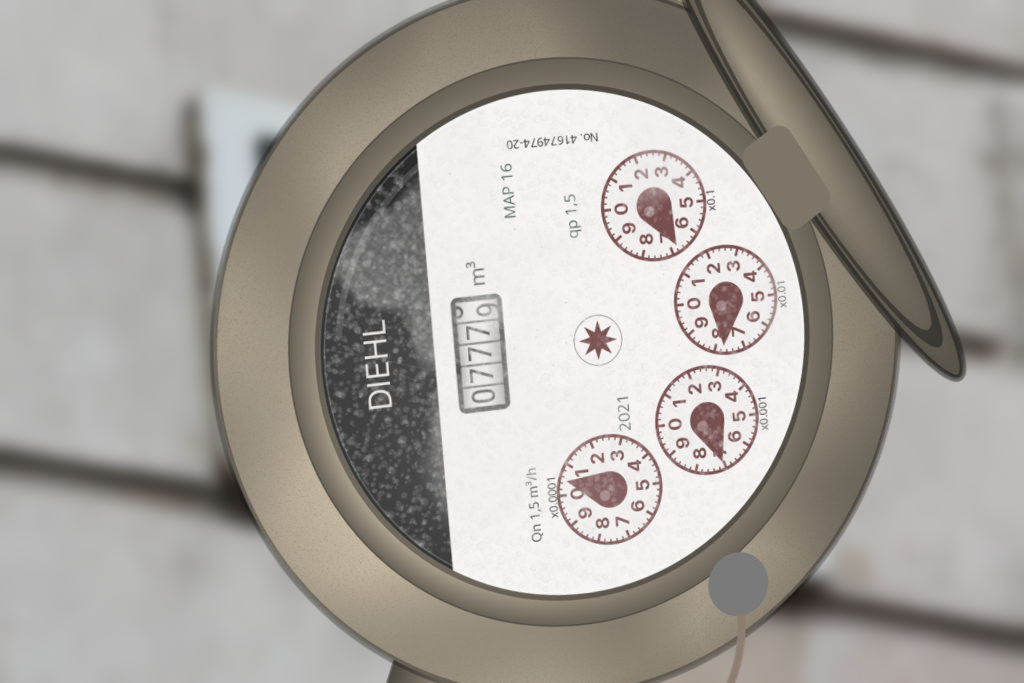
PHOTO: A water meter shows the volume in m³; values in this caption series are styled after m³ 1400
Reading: m³ 7778.6770
